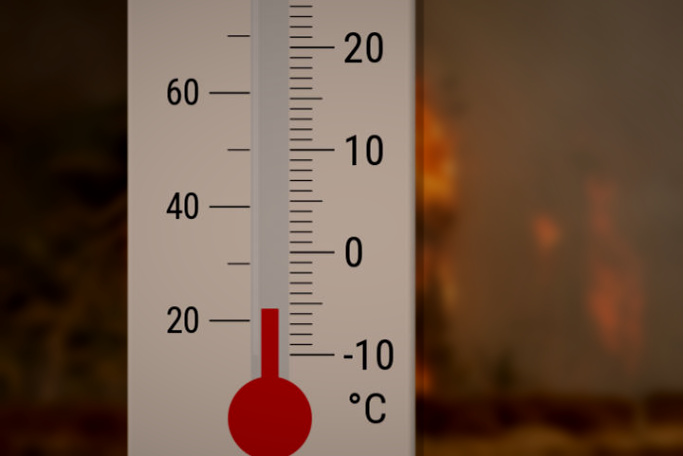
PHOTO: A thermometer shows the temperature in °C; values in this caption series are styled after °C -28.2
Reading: °C -5.5
